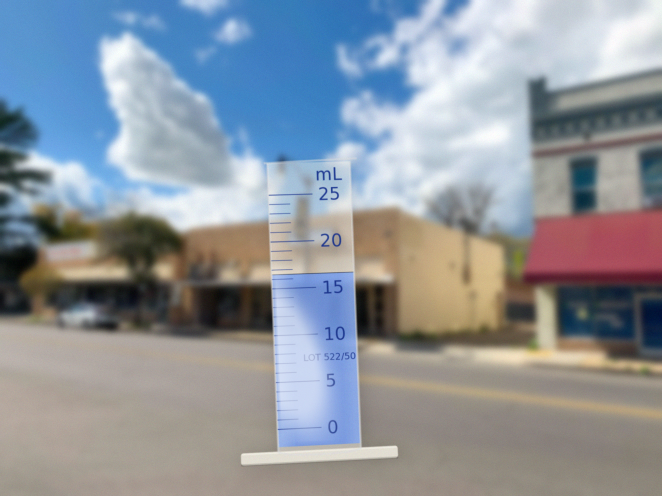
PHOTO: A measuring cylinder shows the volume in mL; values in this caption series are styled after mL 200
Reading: mL 16.5
